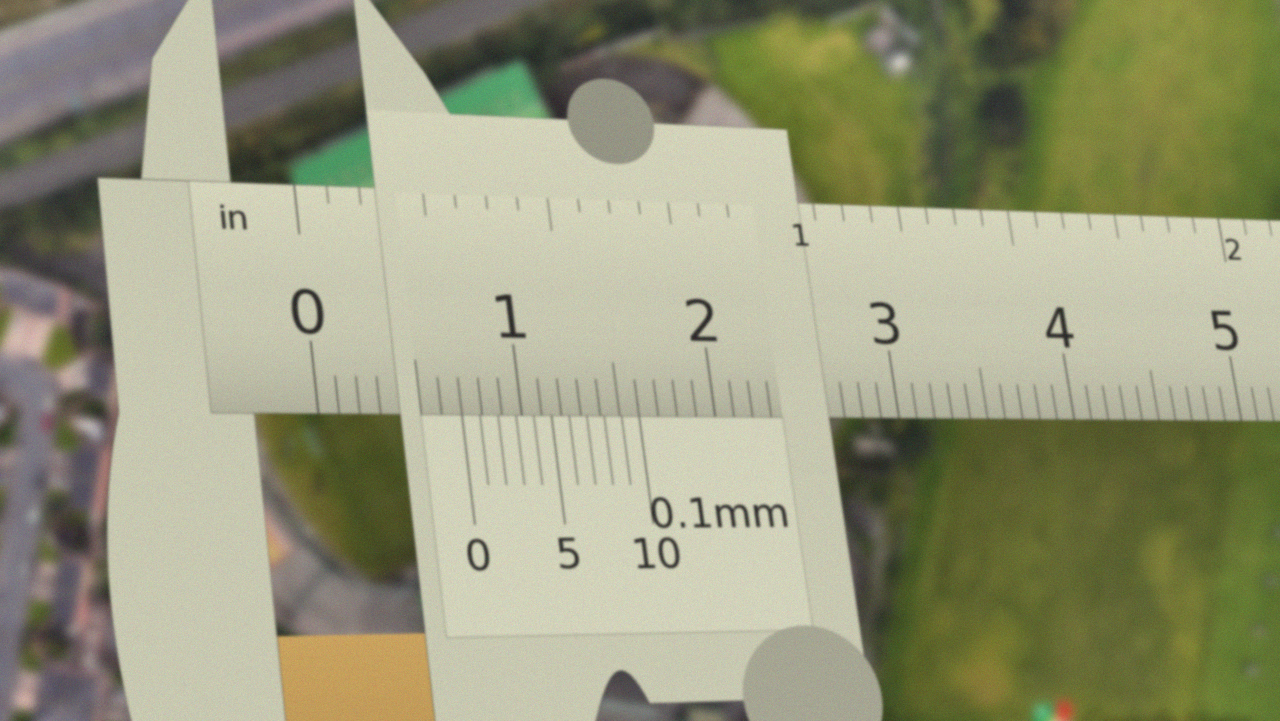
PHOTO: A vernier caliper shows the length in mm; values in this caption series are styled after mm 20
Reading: mm 7.0
